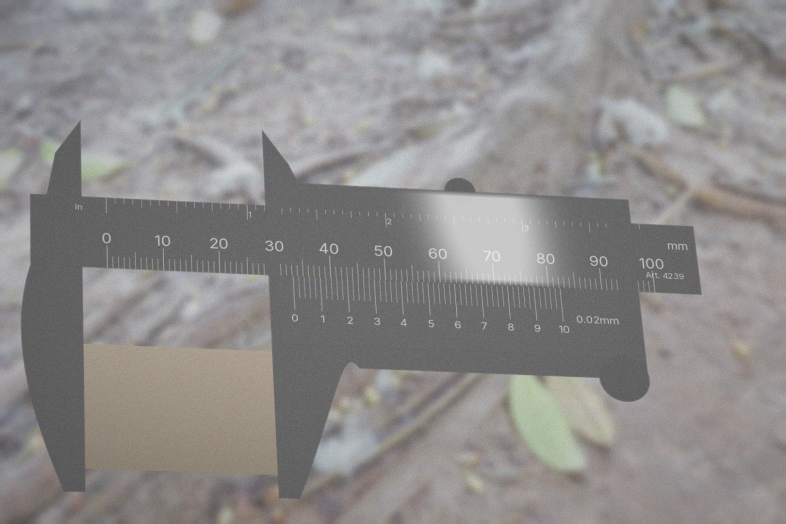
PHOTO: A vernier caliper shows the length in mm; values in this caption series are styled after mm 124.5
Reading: mm 33.2
